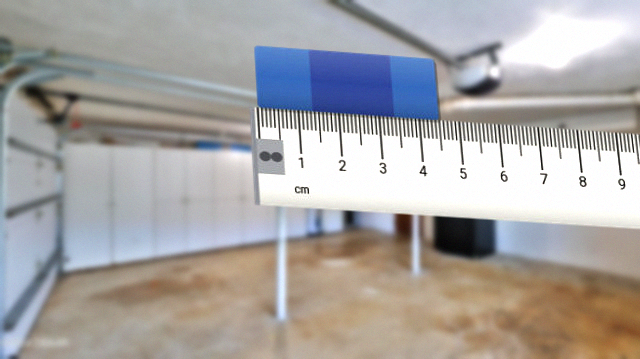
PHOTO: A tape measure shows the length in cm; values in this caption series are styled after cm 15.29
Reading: cm 4.5
